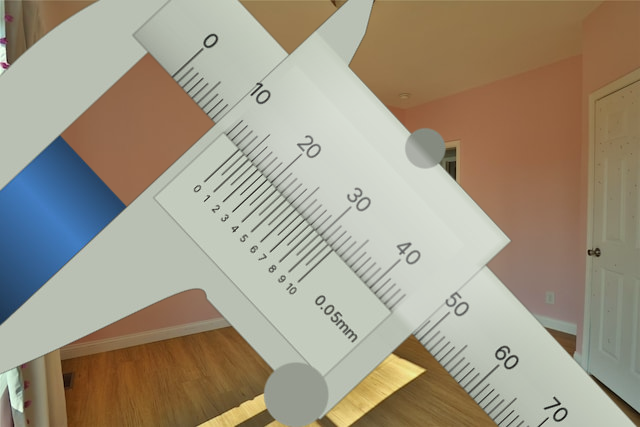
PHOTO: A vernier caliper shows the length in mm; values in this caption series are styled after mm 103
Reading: mm 13.6
